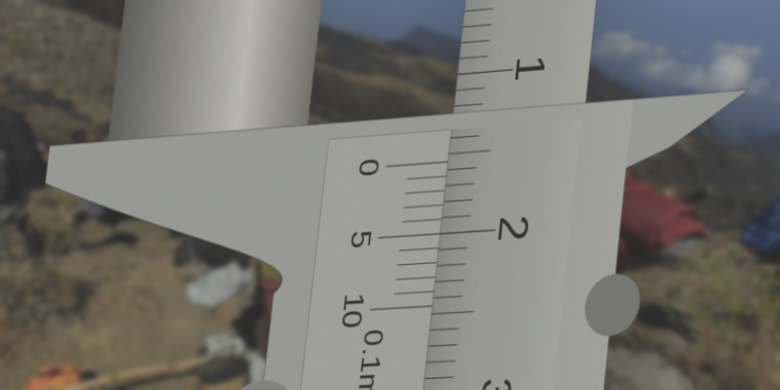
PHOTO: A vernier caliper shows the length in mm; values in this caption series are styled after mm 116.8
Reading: mm 15.5
